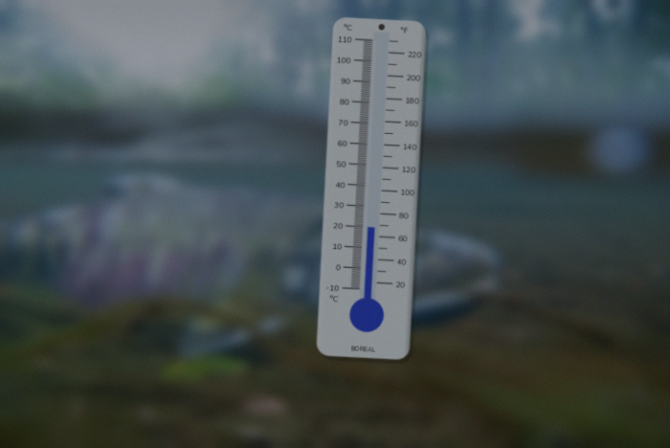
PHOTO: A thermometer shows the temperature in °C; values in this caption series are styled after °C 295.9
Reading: °C 20
